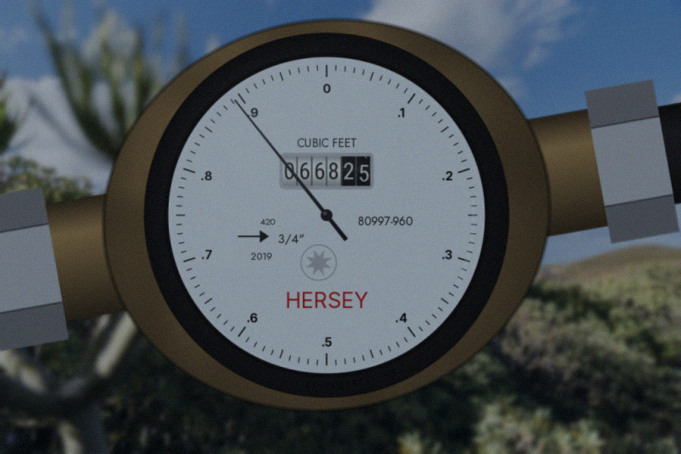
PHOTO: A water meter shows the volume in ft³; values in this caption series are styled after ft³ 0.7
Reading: ft³ 66824.89
